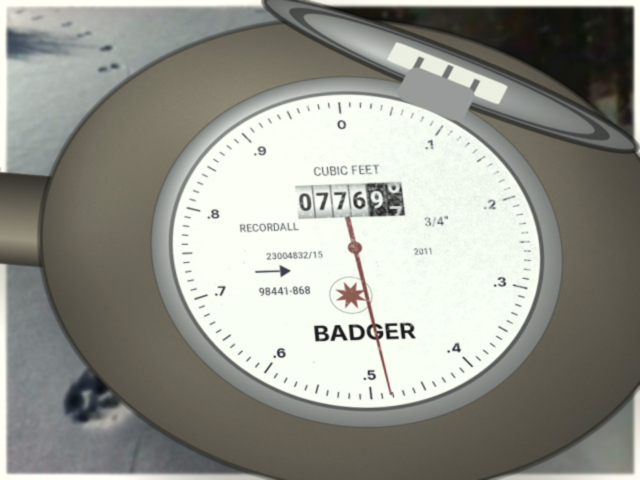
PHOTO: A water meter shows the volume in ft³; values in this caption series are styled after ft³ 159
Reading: ft³ 77696.48
